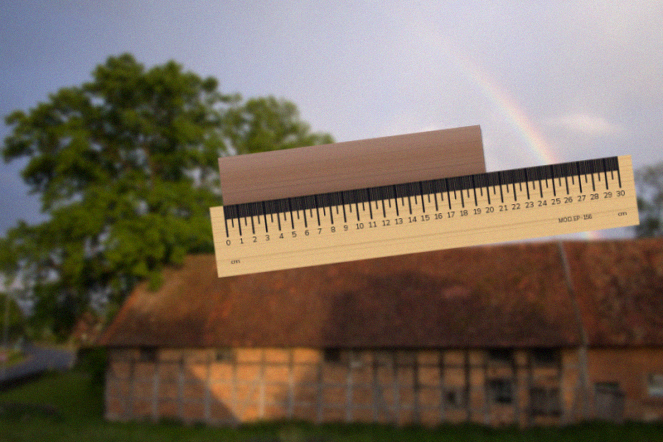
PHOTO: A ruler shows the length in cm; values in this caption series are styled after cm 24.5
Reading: cm 20
